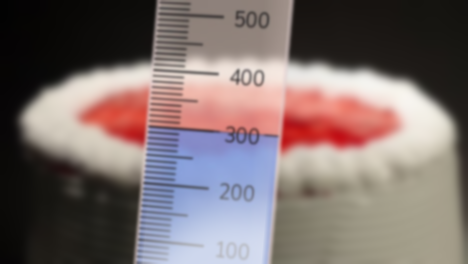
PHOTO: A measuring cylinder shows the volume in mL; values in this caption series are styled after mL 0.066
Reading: mL 300
